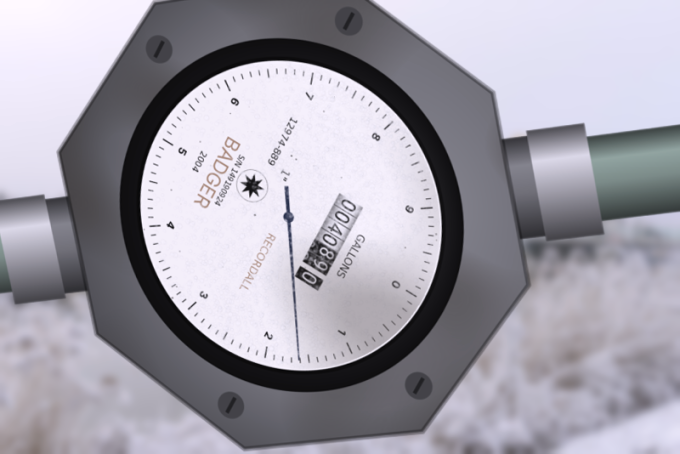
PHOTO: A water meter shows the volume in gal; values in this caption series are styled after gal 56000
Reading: gal 40891.6
